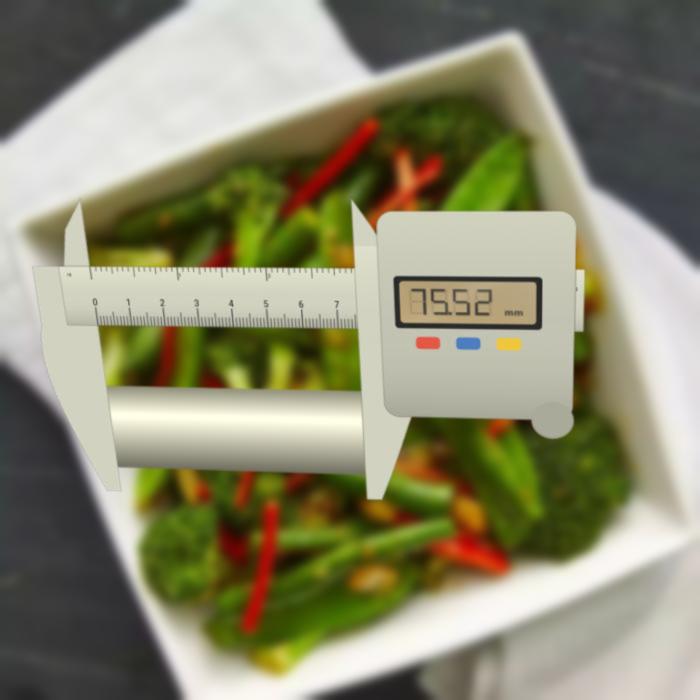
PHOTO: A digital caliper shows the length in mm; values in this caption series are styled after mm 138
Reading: mm 75.52
